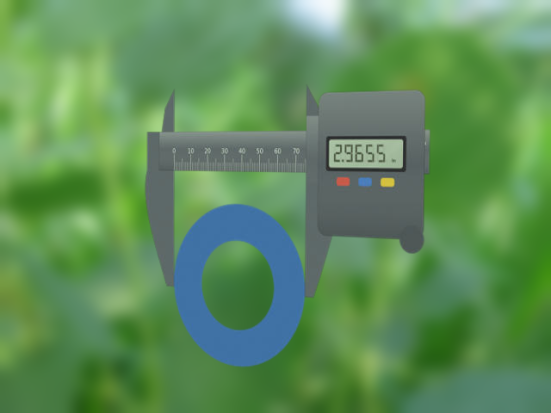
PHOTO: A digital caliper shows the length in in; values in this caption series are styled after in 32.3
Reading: in 2.9655
